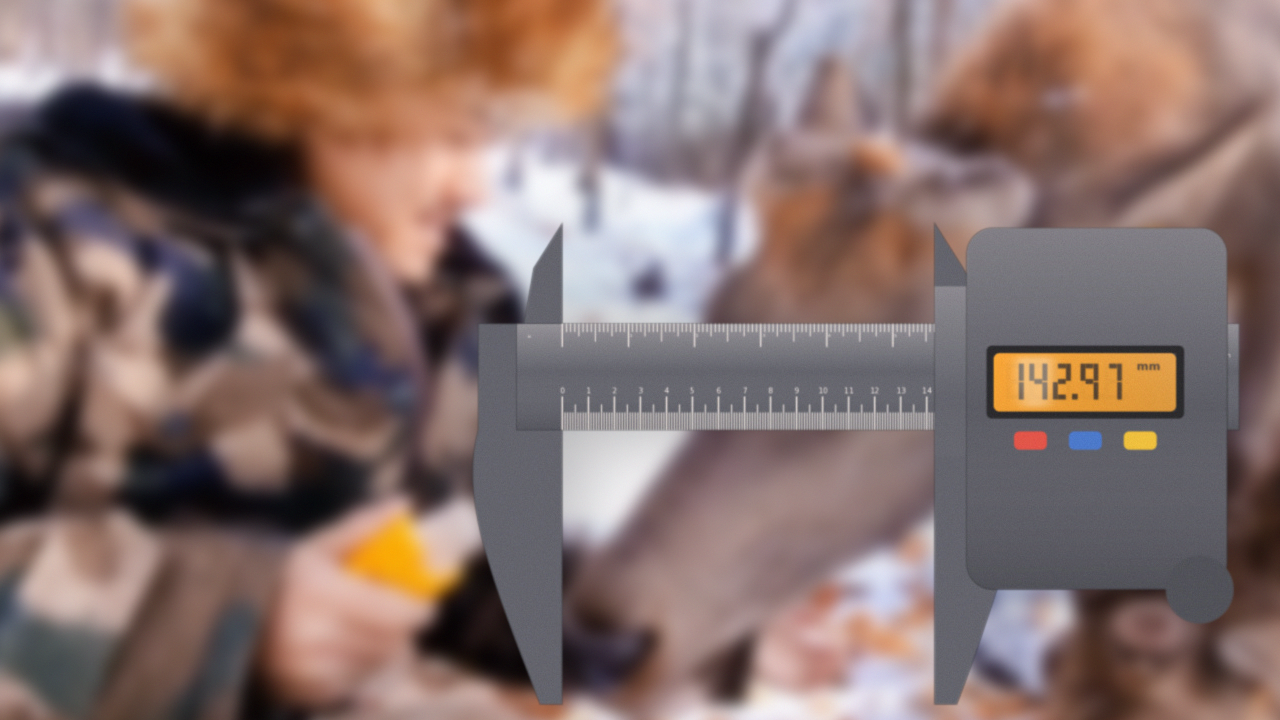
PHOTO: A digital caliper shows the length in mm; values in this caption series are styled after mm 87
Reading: mm 142.97
